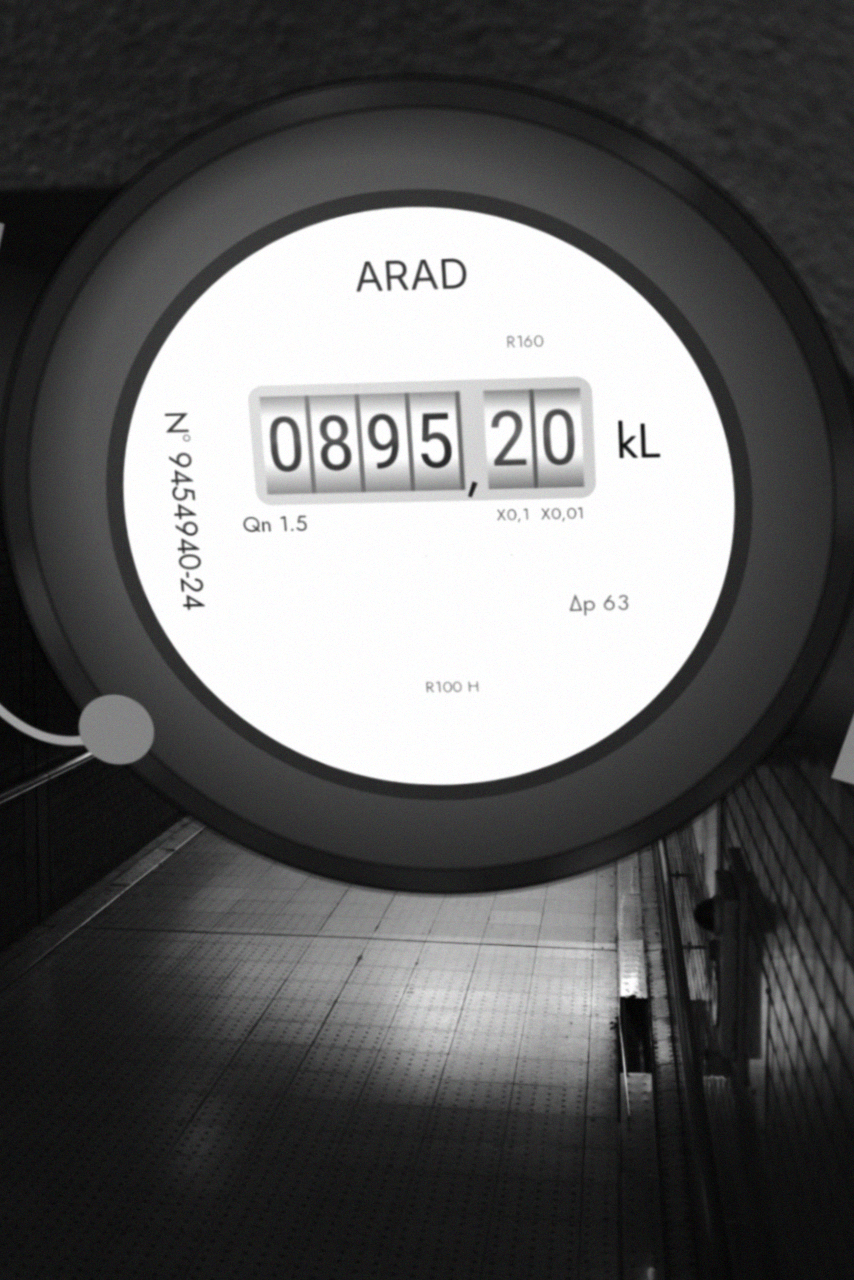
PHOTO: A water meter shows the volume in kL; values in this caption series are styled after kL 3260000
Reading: kL 895.20
